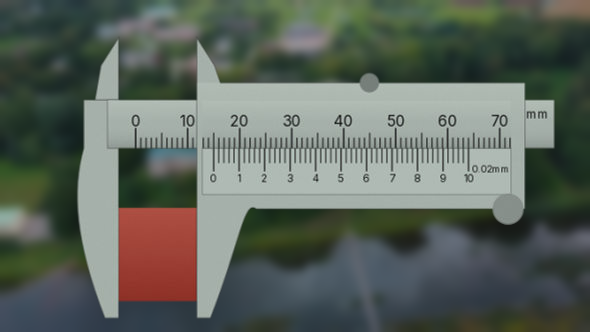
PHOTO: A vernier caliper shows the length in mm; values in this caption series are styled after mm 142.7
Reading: mm 15.0
